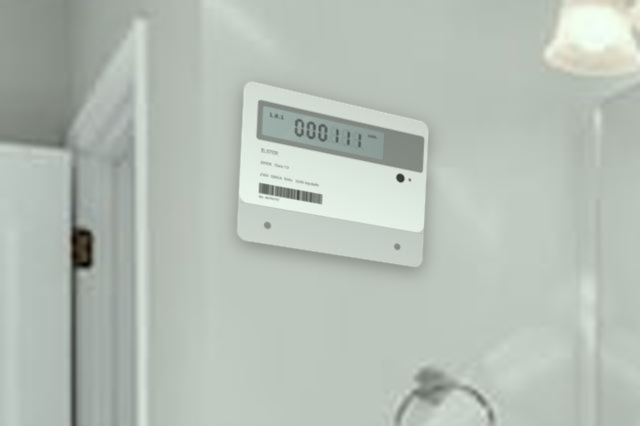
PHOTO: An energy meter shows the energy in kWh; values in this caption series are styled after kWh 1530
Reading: kWh 111
